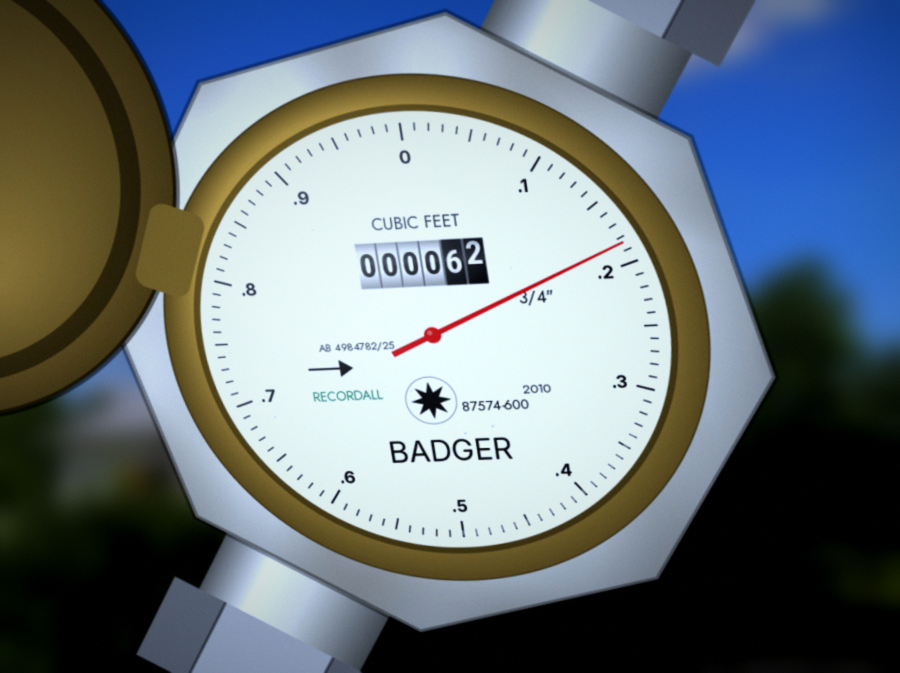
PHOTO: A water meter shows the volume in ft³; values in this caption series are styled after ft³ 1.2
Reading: ft³ 62.18
